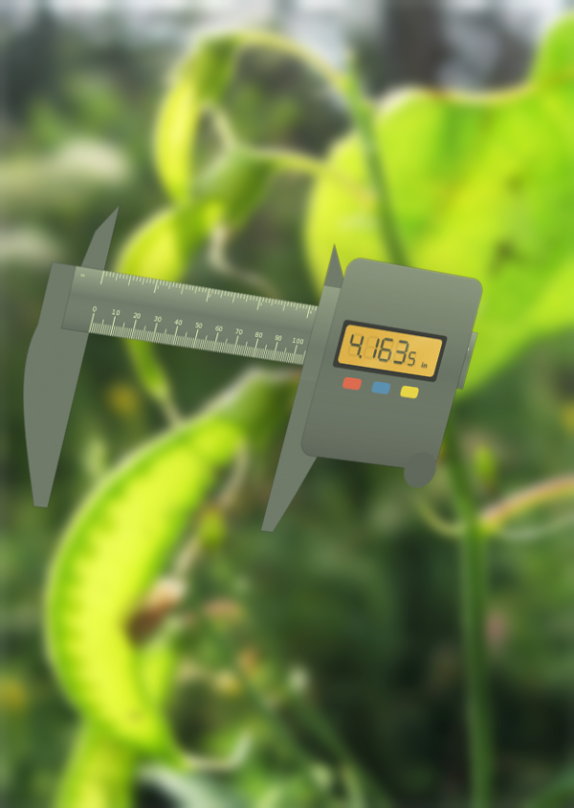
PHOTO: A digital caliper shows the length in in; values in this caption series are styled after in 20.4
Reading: in 4.1635
